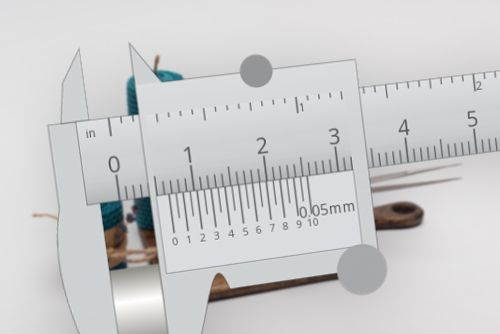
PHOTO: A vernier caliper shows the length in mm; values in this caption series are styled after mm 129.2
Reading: mm 6.6
